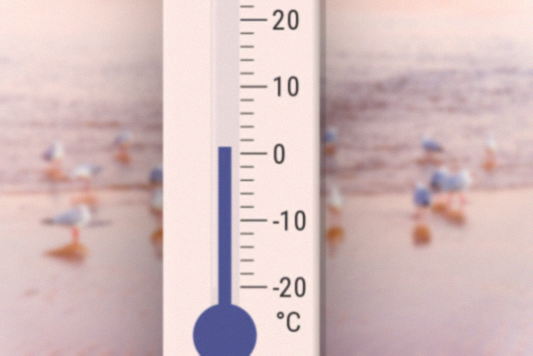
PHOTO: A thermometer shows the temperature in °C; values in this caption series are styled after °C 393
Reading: °C 1
